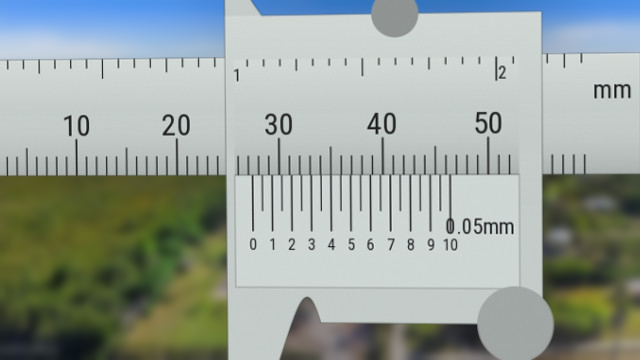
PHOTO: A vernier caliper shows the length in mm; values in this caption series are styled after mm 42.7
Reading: mm 27.4
